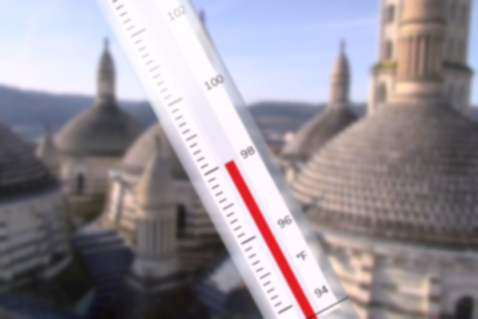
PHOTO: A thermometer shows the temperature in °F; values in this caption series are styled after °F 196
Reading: °F 98
